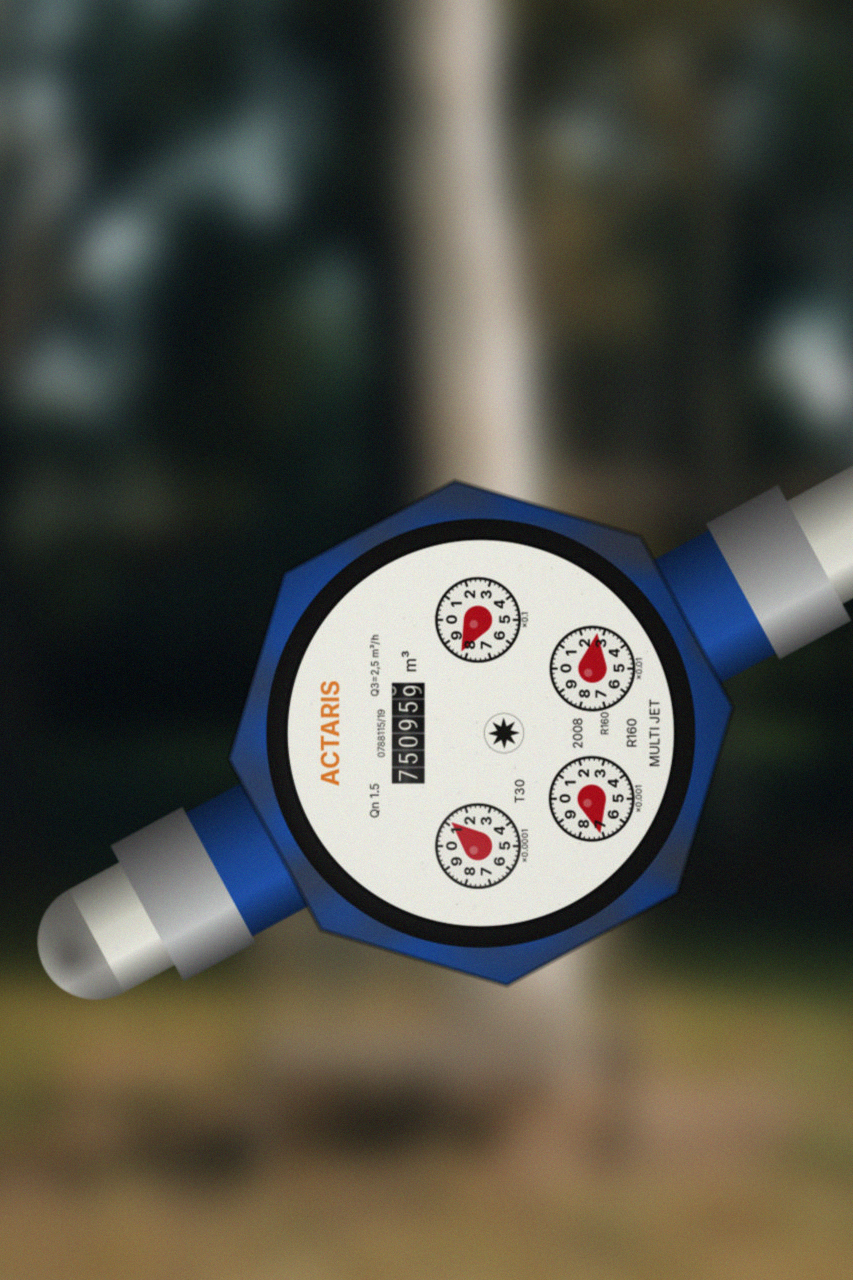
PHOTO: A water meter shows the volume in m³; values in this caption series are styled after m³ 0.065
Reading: m³ 750958.8271
